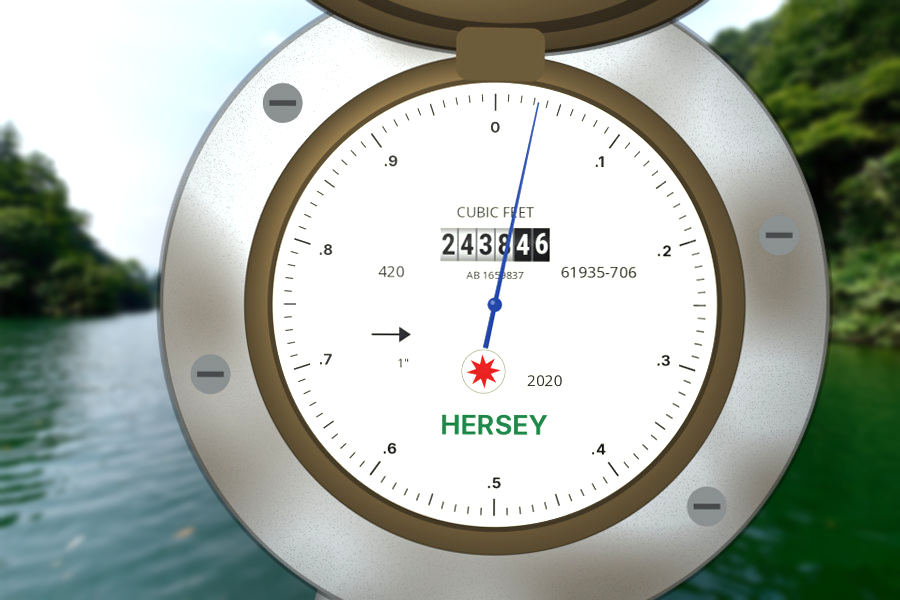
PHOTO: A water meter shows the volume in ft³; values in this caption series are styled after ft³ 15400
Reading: ft³ 243846.03
